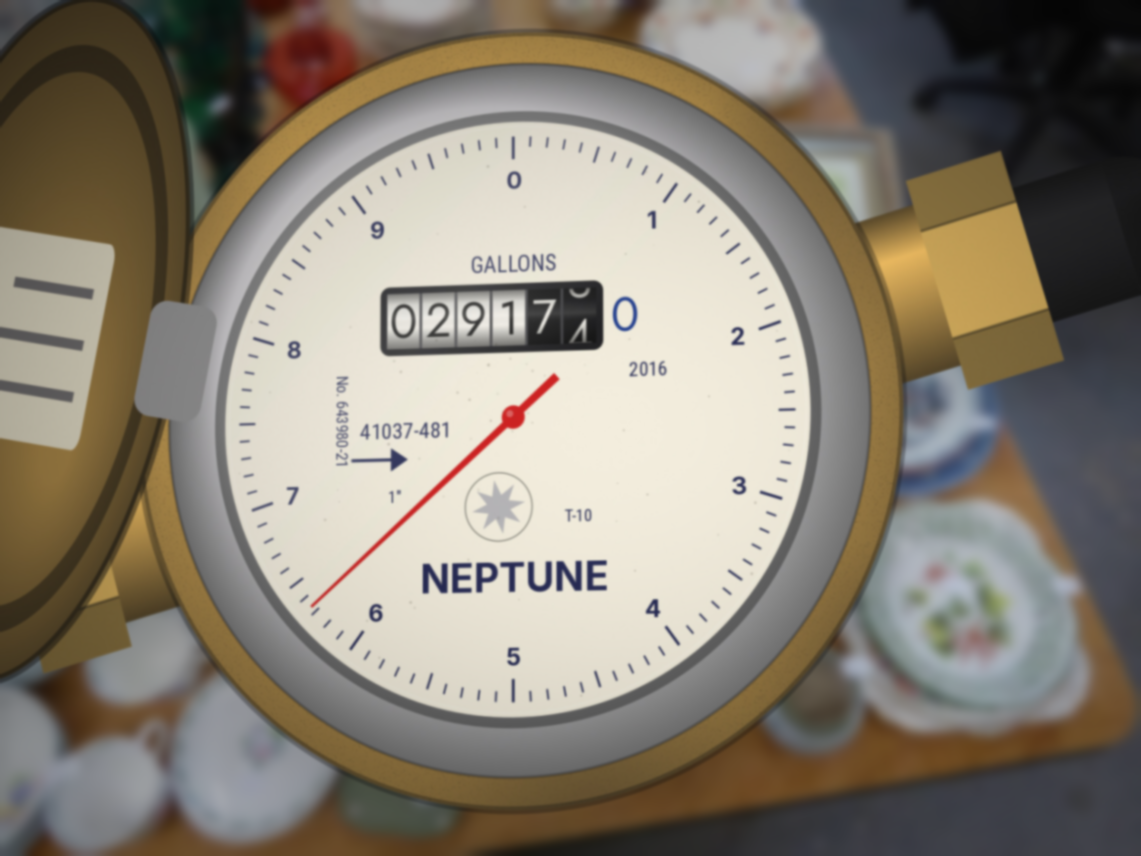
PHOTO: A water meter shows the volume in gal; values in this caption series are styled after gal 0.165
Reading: gal 291736.3
